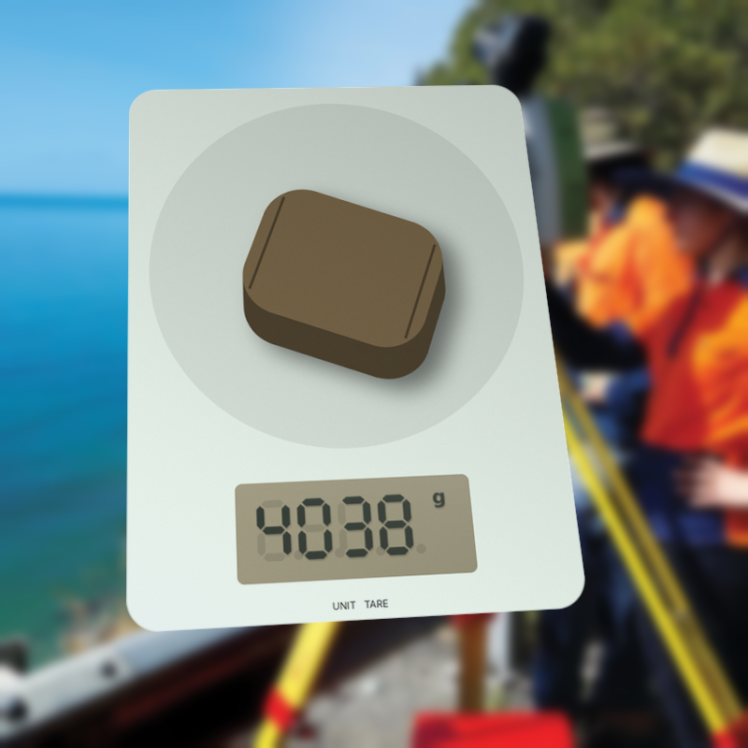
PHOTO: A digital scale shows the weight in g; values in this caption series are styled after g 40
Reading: g 4038
